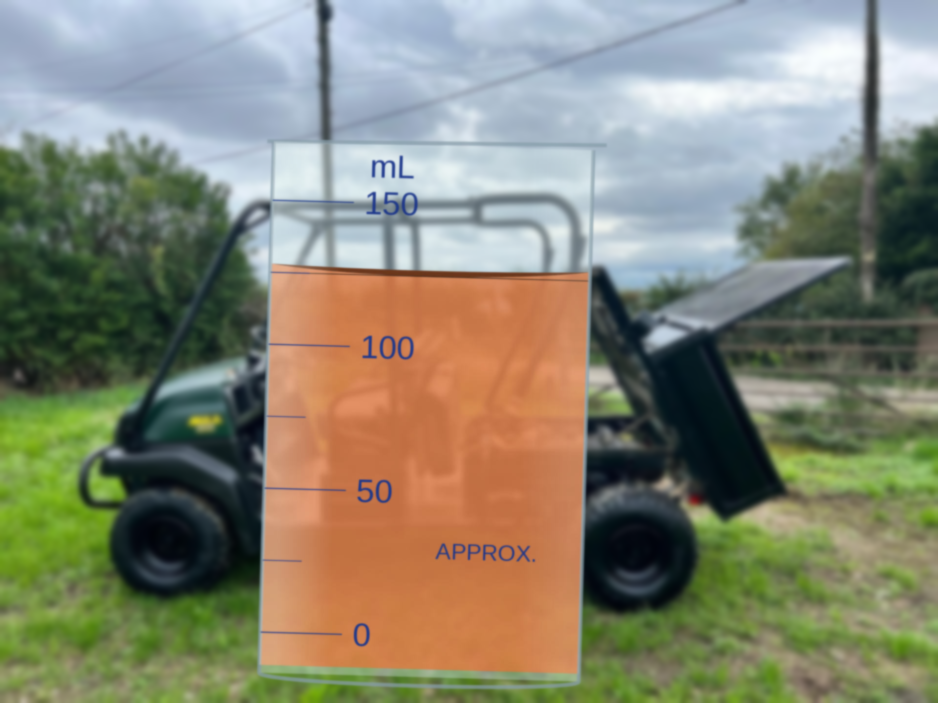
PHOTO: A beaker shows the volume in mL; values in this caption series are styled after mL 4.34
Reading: mL 125
